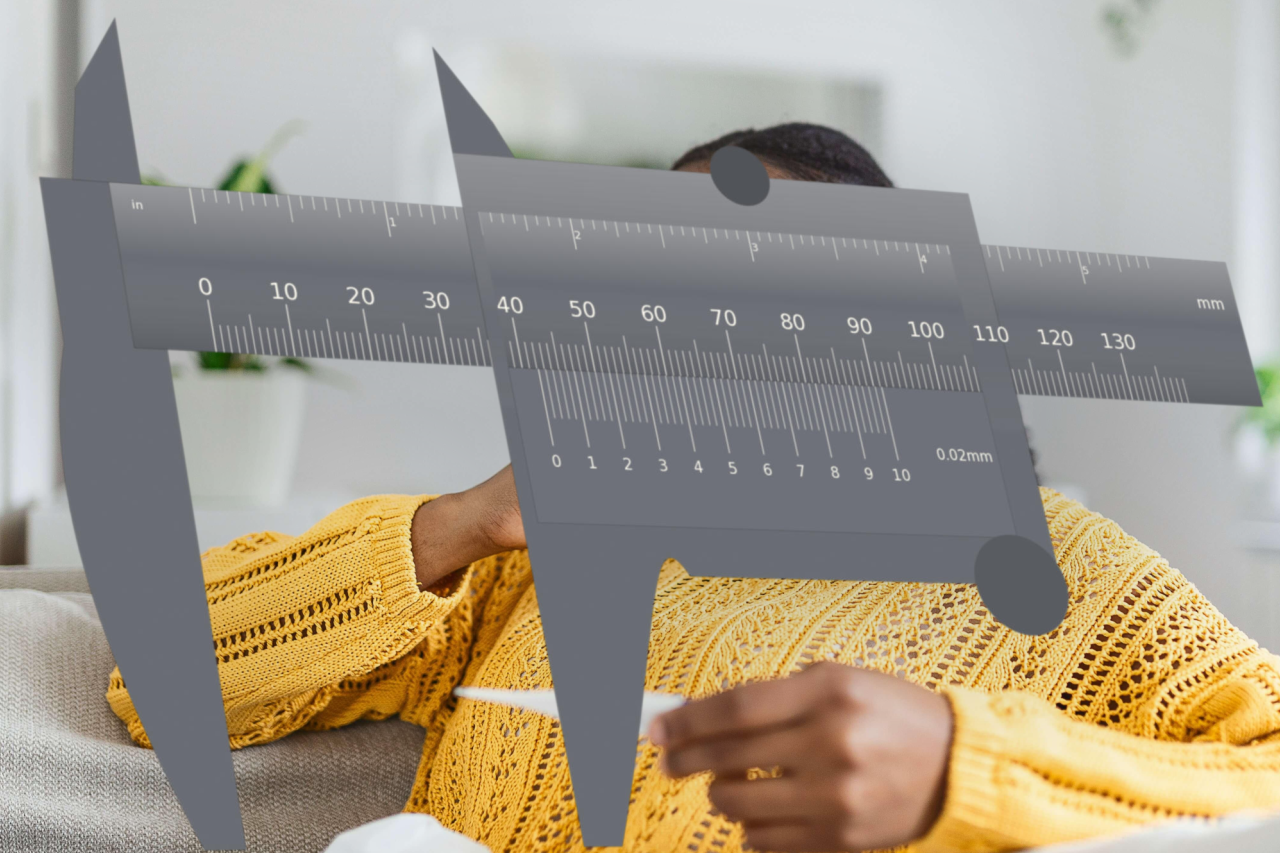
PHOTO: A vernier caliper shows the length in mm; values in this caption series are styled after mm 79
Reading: mm 42.2
